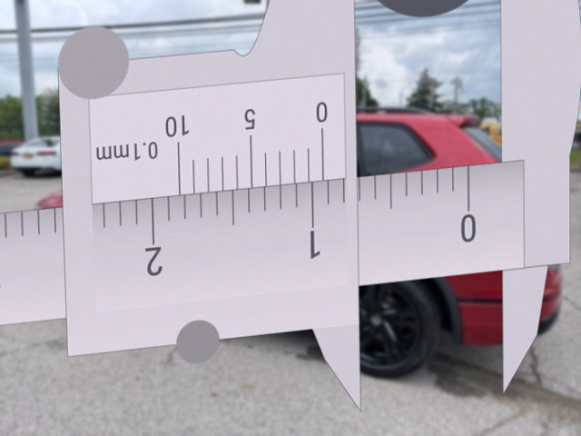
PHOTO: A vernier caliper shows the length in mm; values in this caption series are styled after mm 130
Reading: mm 9.3
